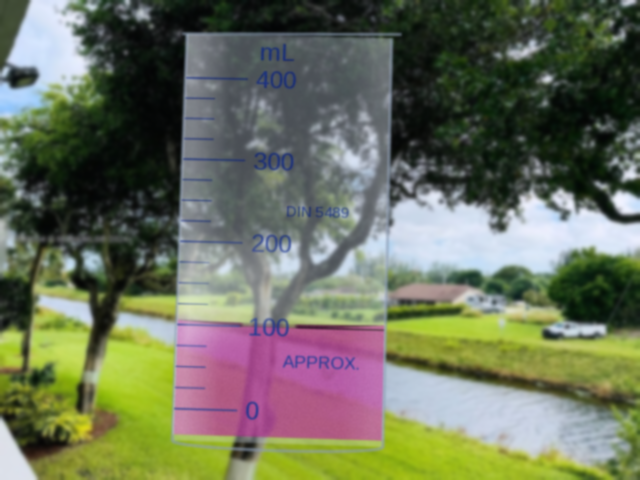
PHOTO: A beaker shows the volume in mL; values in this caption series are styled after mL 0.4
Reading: mL 100
